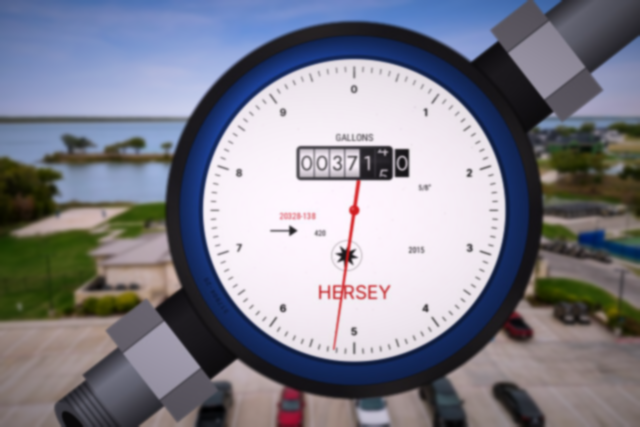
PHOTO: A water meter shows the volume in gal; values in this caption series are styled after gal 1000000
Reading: gal 37145.2
